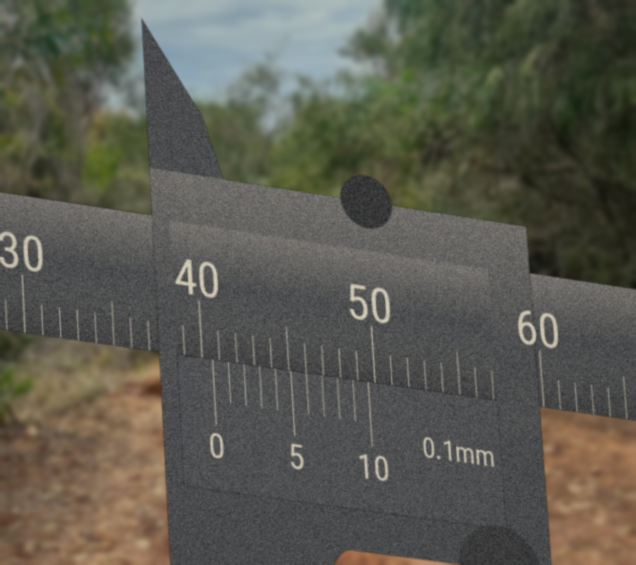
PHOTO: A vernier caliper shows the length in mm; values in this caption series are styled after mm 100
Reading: mm 40.6
